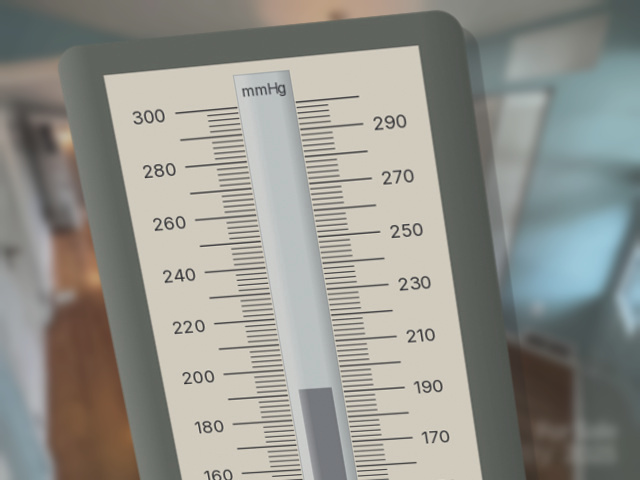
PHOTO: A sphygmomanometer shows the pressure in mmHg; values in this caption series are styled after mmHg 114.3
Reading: mmHg 192
